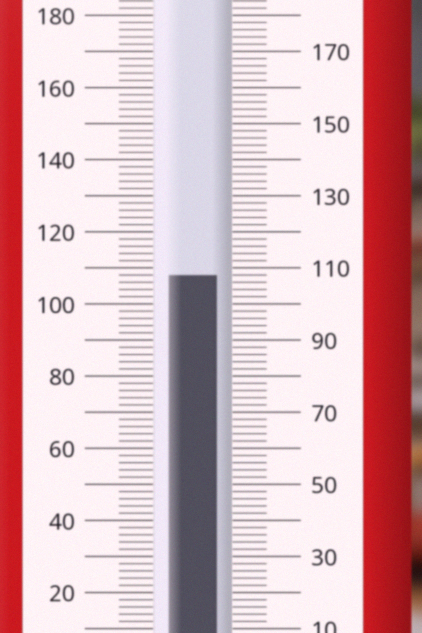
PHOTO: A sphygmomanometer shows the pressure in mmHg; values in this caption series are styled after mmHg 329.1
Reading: mmHg 108
